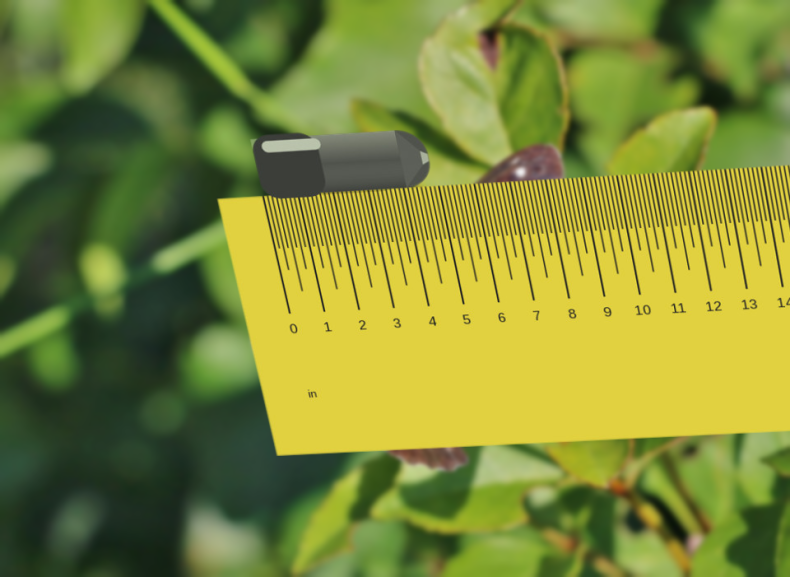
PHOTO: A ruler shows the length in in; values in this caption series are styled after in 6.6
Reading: in 4.875
